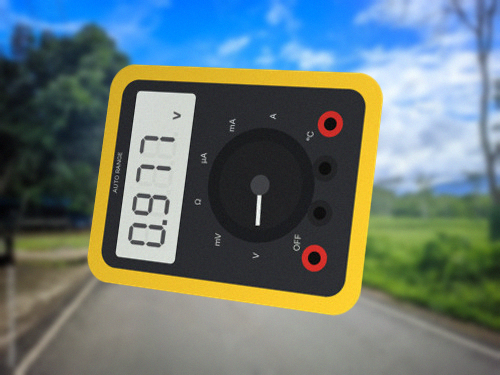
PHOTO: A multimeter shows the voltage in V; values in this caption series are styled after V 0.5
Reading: V 0.977
